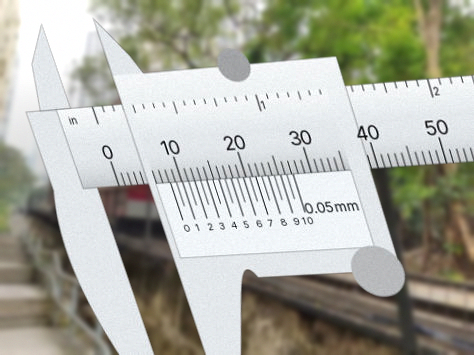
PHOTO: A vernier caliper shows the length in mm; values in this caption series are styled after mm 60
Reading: mm 8.2
